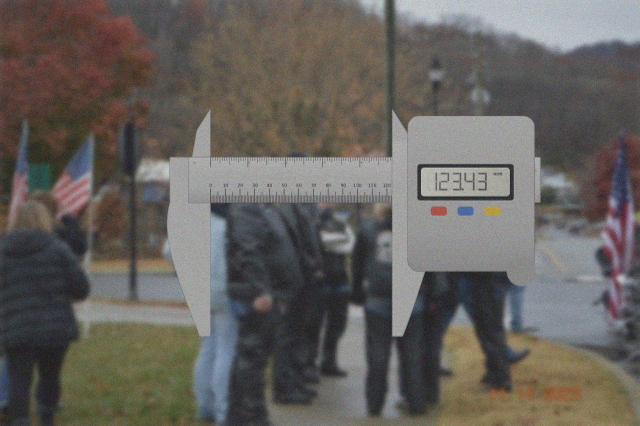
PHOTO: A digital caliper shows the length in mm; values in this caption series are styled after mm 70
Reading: mm 123.43
